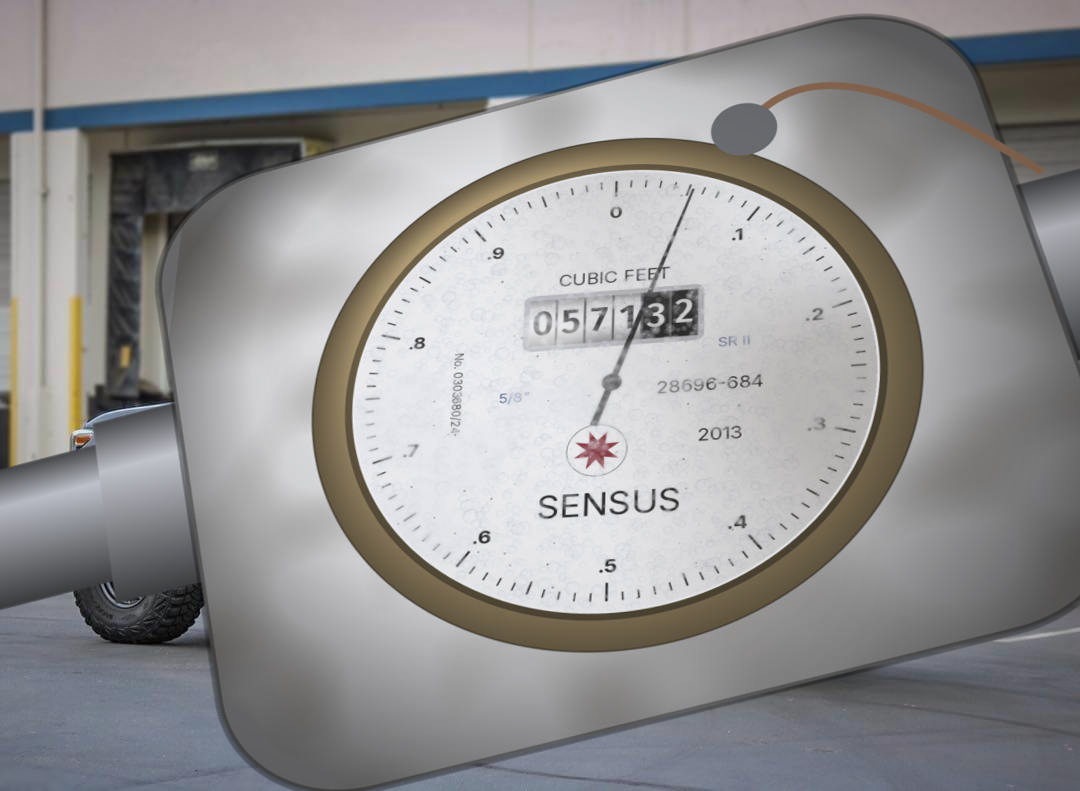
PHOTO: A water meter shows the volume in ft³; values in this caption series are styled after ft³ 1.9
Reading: ft³ 57132.05
